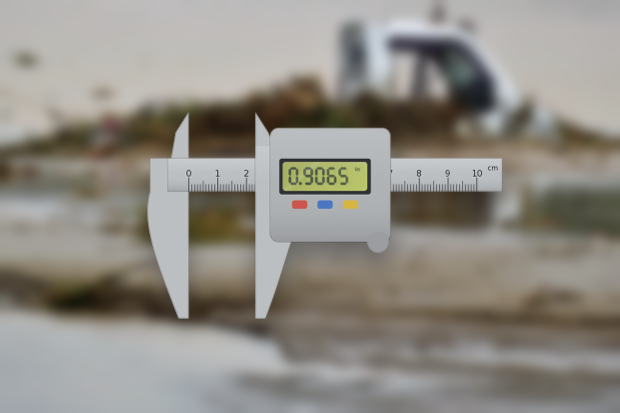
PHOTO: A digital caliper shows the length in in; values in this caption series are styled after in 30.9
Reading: in 0.9065
